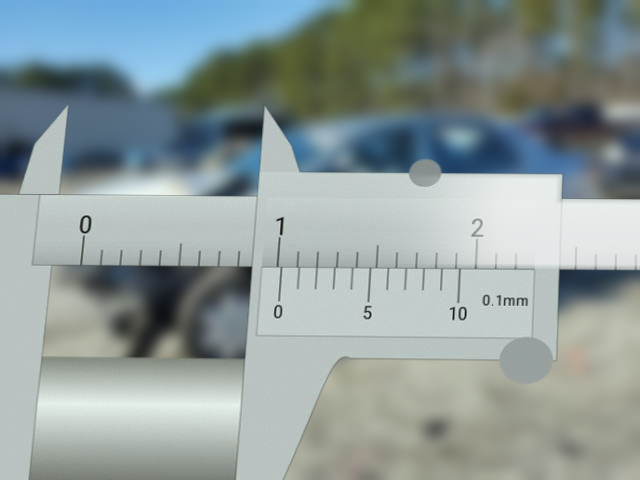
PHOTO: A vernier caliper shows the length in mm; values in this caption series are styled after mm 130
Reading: mm 10.2
